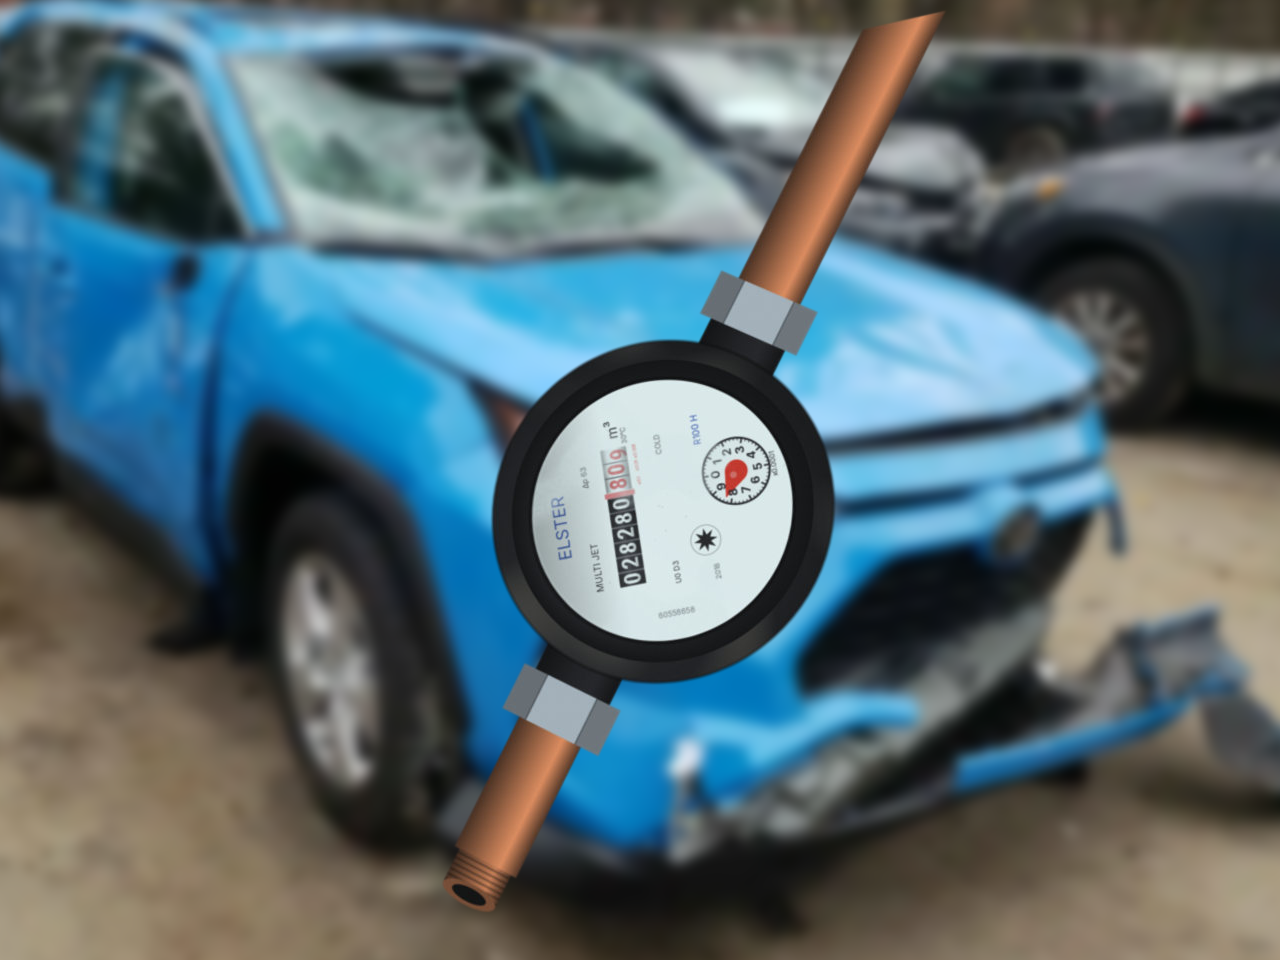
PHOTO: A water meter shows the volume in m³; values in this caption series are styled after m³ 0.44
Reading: m³ 28280.8088
